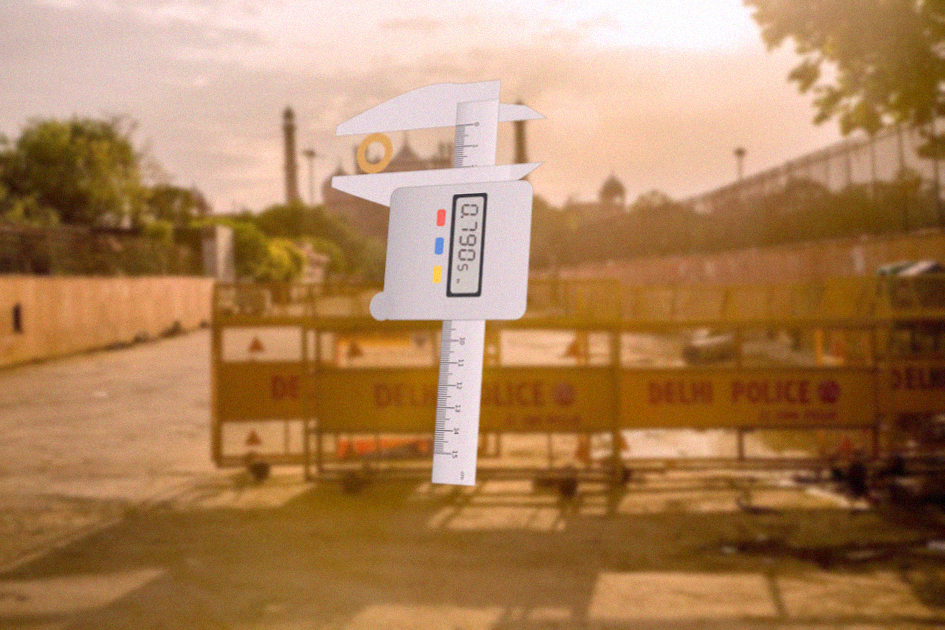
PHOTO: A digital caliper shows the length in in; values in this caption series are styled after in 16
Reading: in 0.7905
